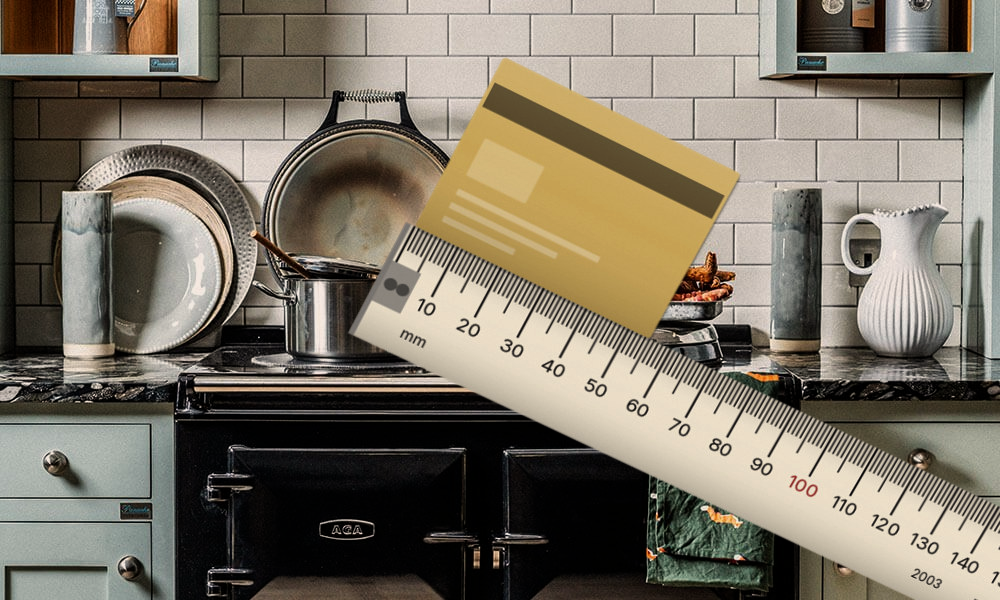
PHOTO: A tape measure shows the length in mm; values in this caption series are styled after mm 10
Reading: mm 55
